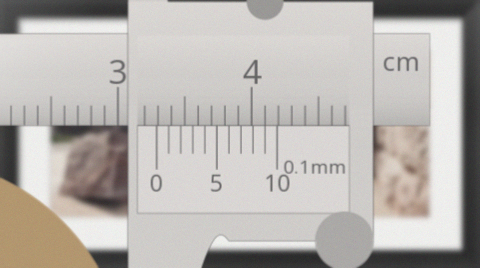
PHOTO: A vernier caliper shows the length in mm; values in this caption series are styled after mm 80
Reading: mm 32.9
